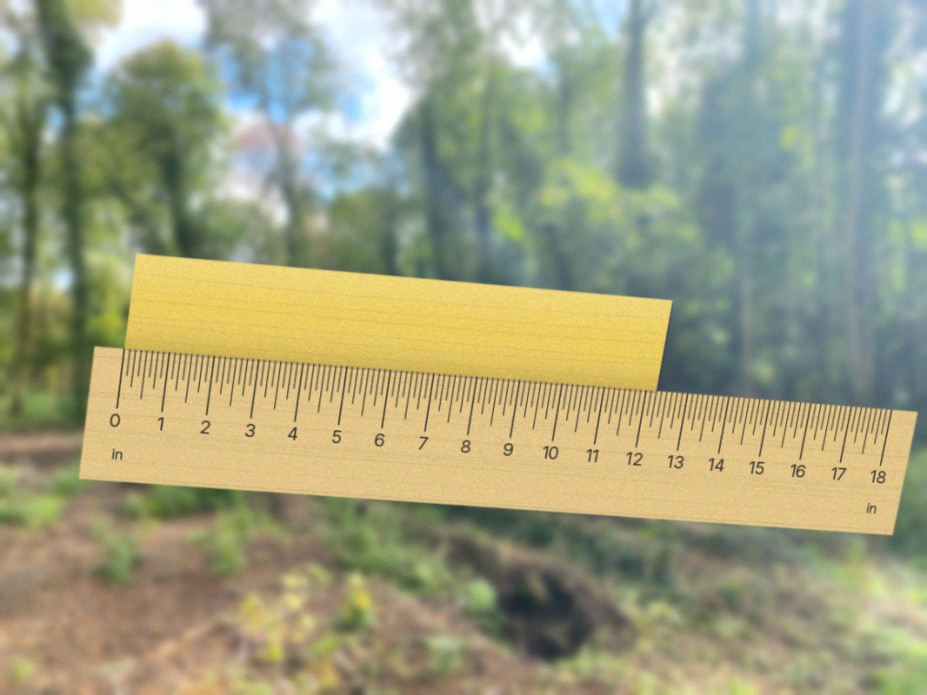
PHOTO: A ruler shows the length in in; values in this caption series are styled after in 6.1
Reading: in 12.25
